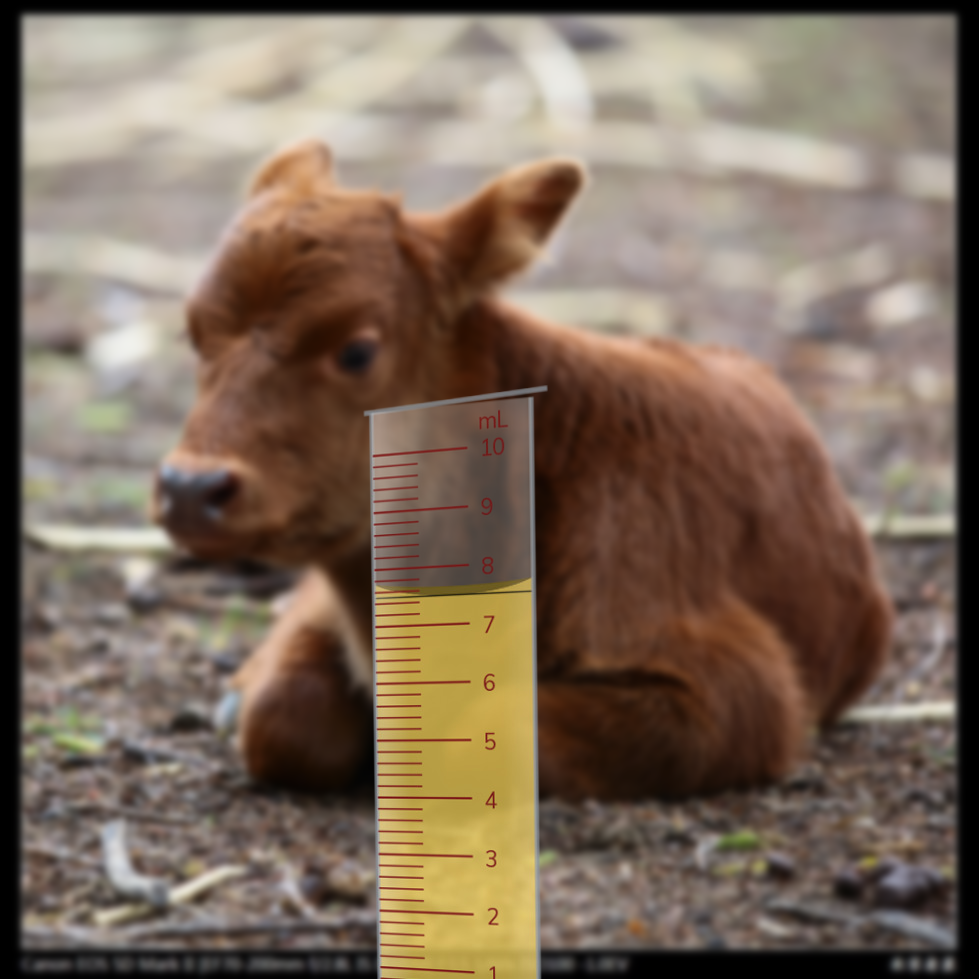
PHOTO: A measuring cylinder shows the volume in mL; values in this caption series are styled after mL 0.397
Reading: mL 7.5
